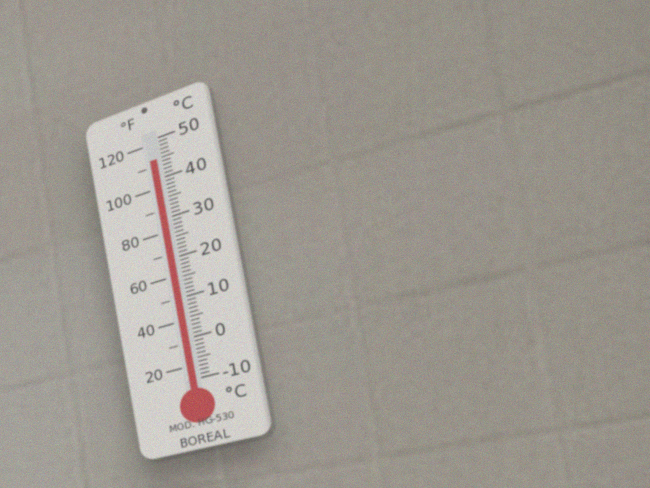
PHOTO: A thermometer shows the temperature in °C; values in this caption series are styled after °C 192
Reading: °C 45
